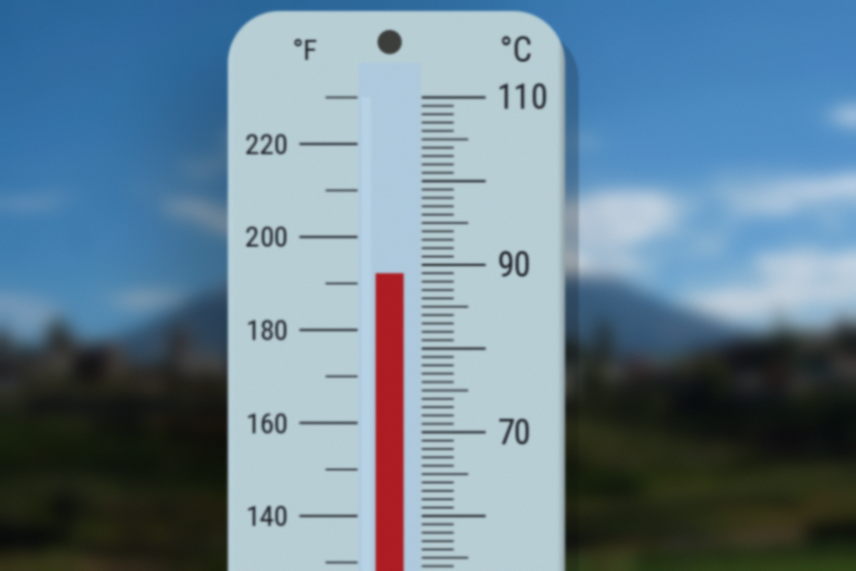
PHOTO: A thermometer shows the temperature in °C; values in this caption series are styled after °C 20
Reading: °C 89
